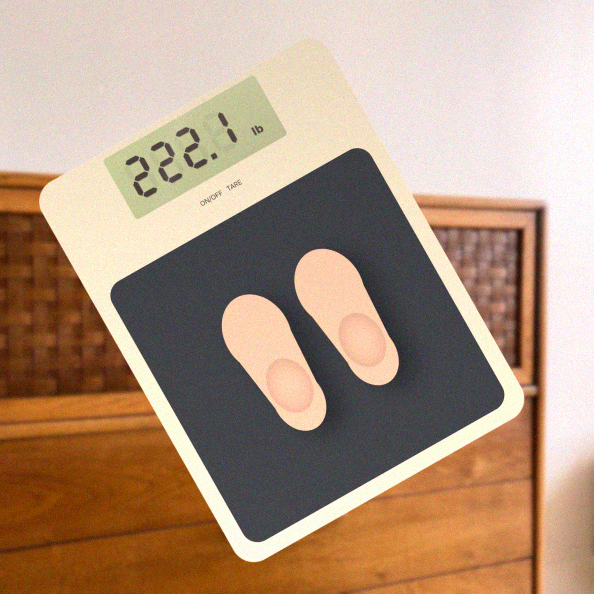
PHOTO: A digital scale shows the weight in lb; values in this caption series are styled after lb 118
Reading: lb 222.1
